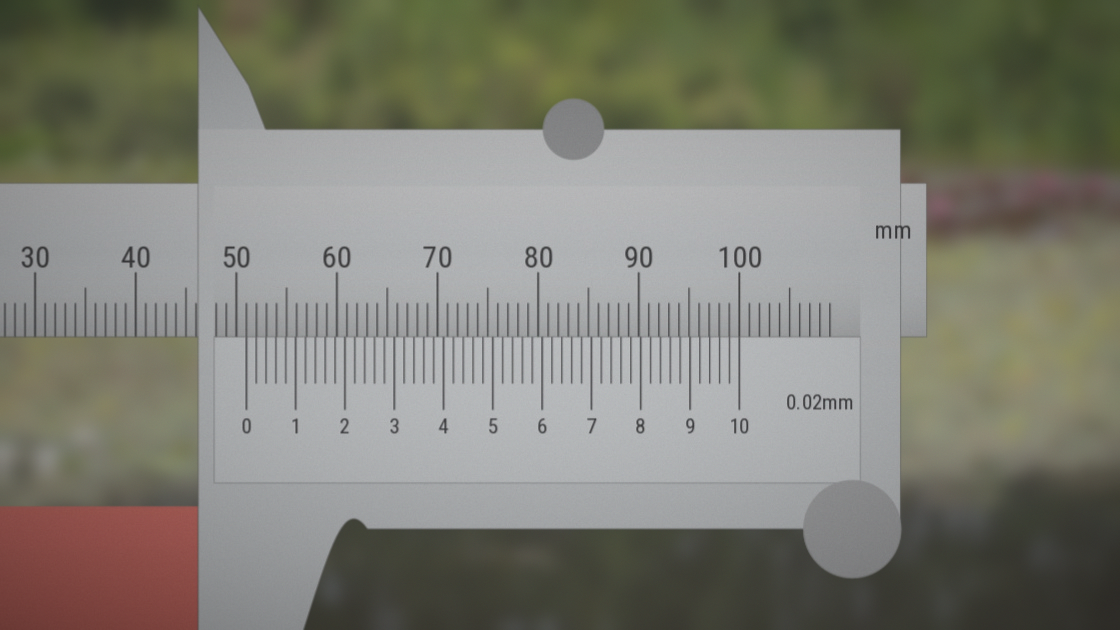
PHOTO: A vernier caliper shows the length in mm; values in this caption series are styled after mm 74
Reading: mm 51.0
